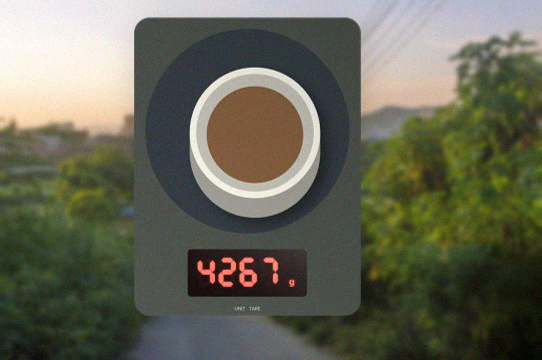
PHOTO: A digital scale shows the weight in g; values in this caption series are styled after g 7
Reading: g 4267
